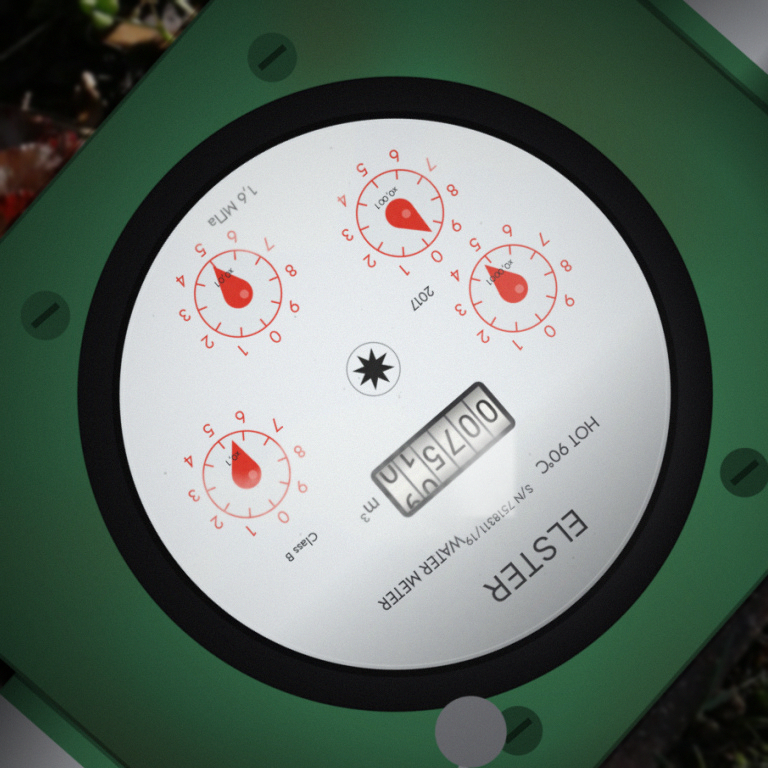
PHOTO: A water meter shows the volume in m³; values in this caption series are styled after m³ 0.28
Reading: m³ 7509.5494
